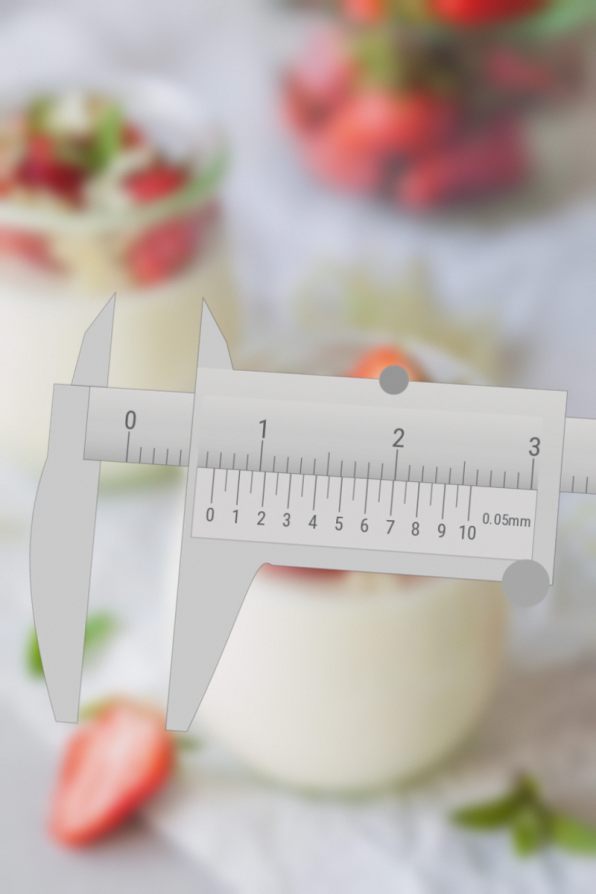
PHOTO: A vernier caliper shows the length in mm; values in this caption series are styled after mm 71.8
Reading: mm 6.6
